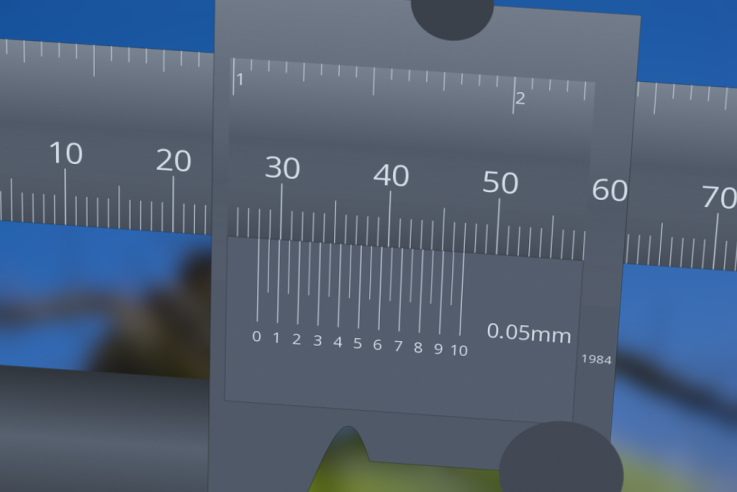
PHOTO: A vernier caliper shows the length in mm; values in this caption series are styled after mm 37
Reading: mm 28.0
